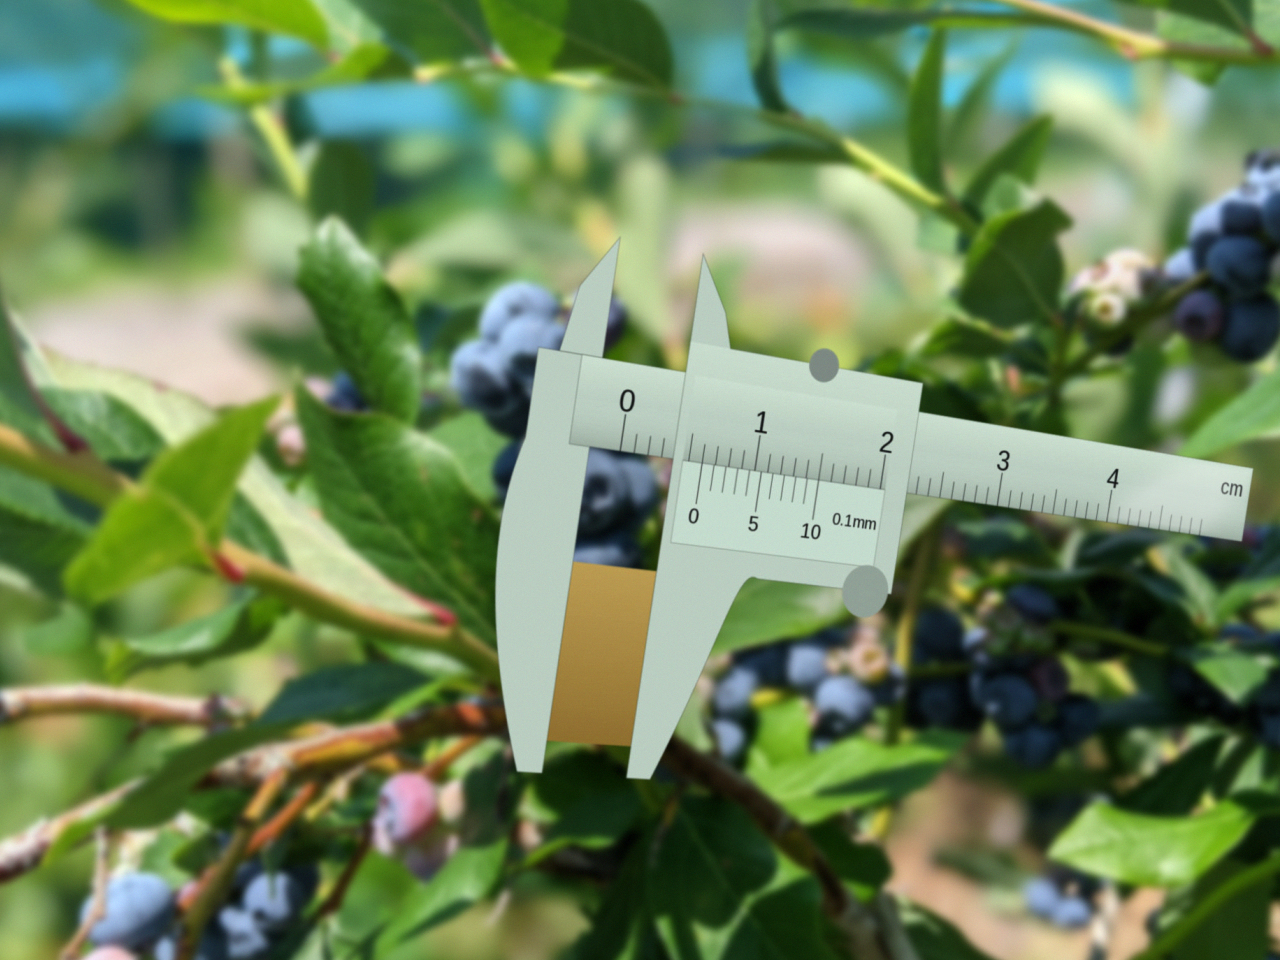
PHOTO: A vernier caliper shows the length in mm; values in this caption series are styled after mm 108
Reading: mm 6.0
